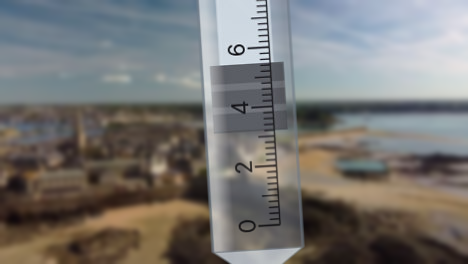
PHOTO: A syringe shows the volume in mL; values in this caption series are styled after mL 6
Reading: mL 3.2
